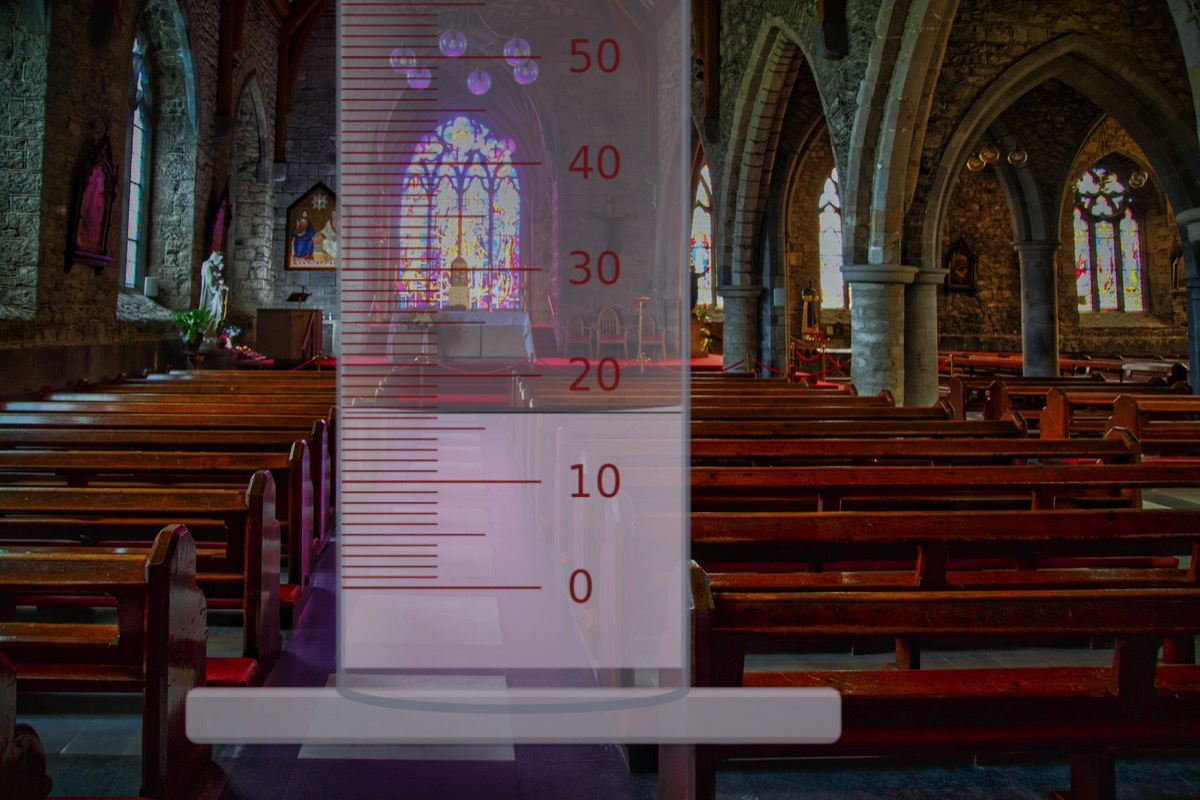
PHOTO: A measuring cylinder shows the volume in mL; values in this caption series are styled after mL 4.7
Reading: mL 16.5
